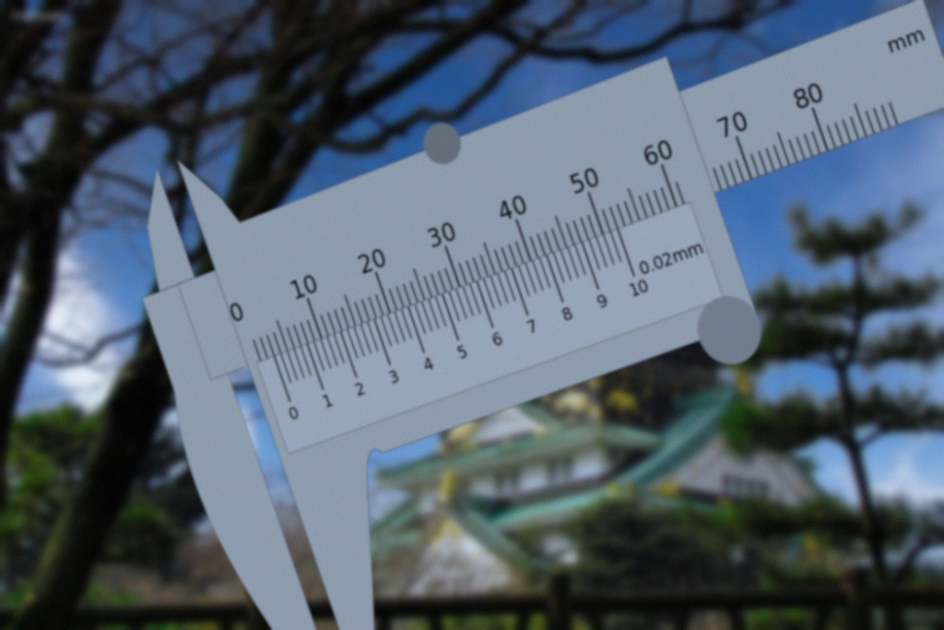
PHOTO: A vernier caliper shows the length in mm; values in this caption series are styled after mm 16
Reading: mm 3.0
